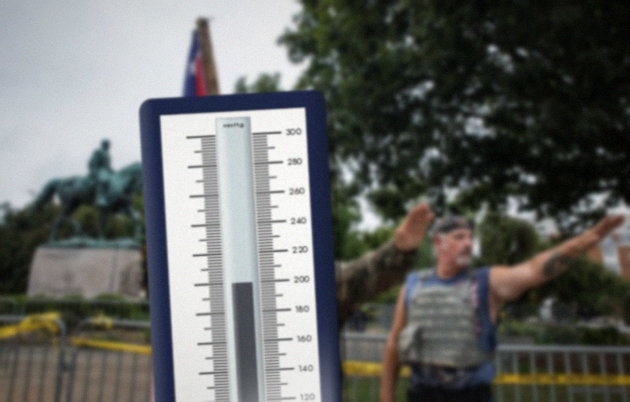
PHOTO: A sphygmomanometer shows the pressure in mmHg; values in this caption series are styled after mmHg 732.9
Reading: mmHg 200
